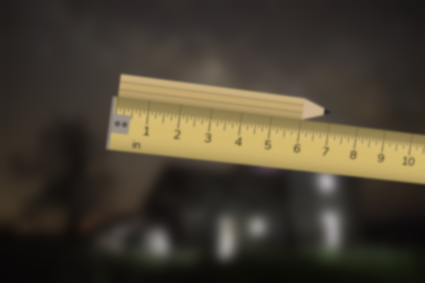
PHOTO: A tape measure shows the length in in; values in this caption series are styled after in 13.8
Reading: in 7
